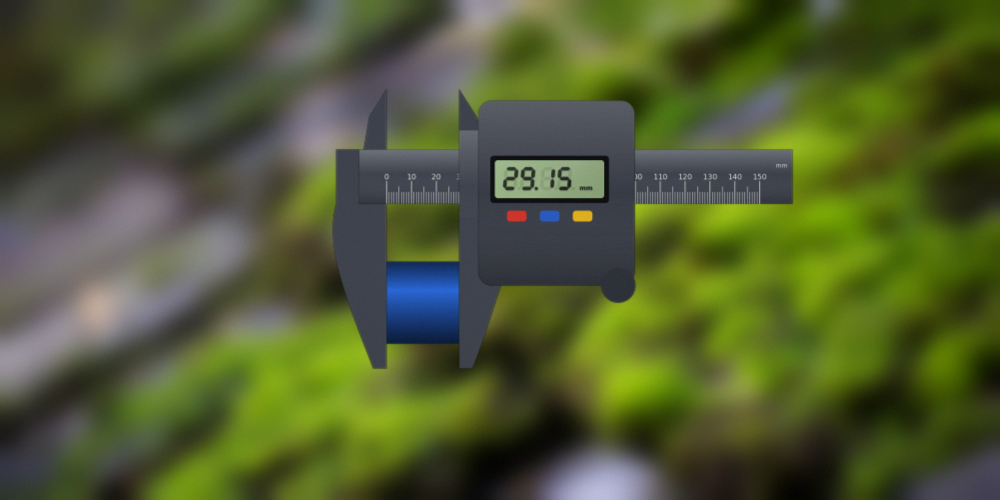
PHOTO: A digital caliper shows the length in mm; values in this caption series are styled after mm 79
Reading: mm 29.15
